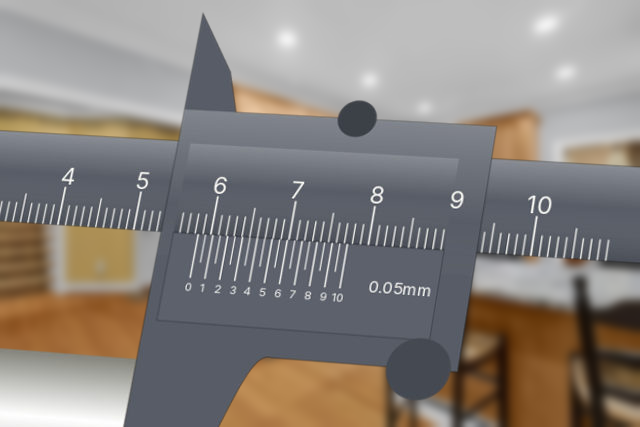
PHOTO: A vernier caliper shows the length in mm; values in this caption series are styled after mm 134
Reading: mm 58.4
